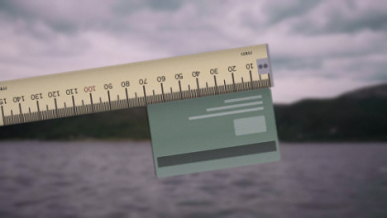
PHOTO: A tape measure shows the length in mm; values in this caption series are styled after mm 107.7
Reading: mm 70
